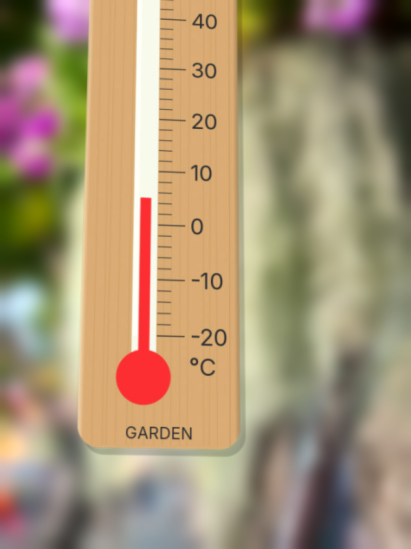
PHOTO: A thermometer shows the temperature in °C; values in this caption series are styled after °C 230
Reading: °C 5
